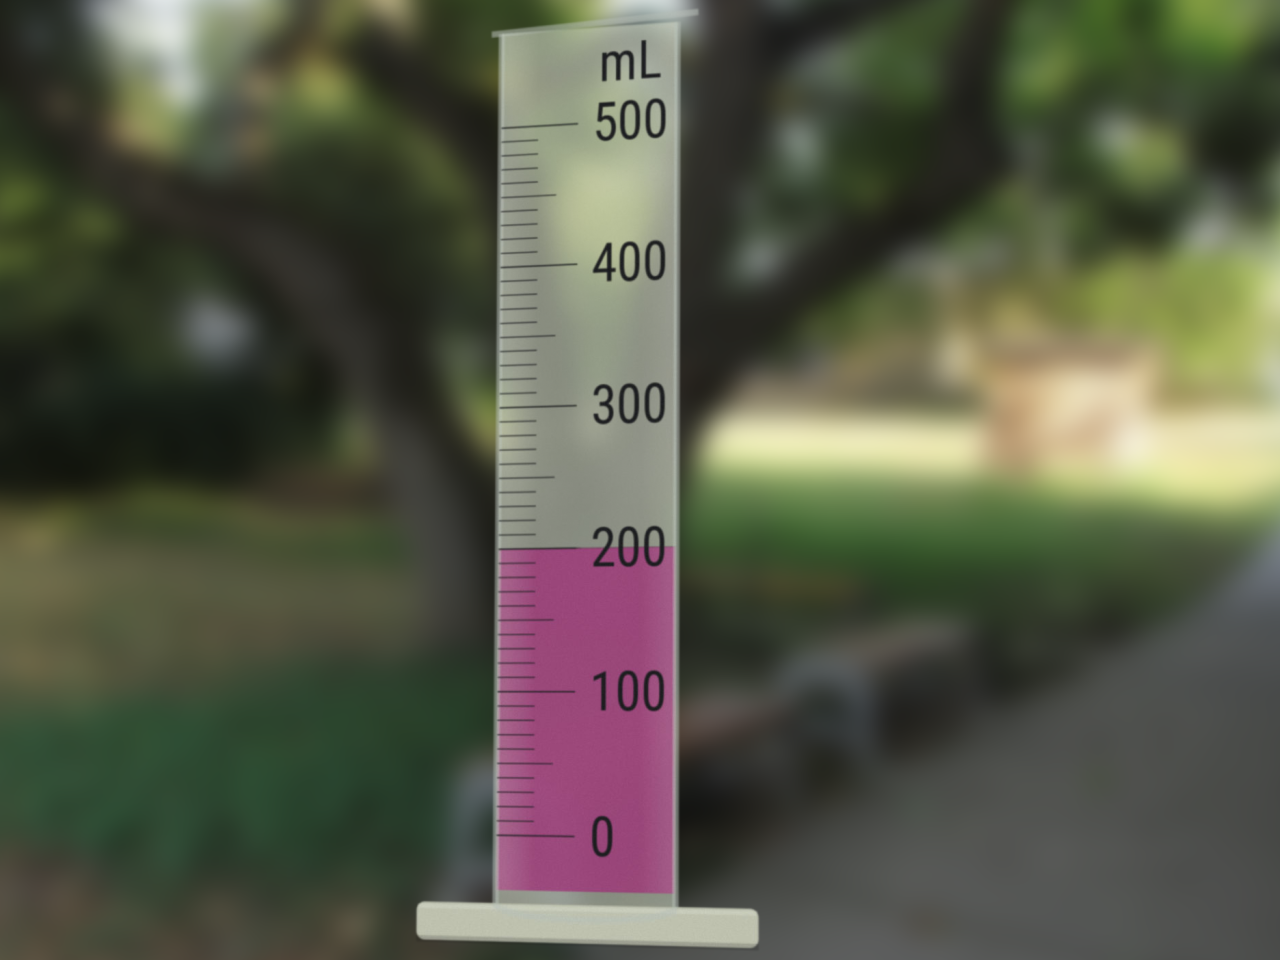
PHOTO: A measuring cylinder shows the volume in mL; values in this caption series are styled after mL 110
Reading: mL 200
